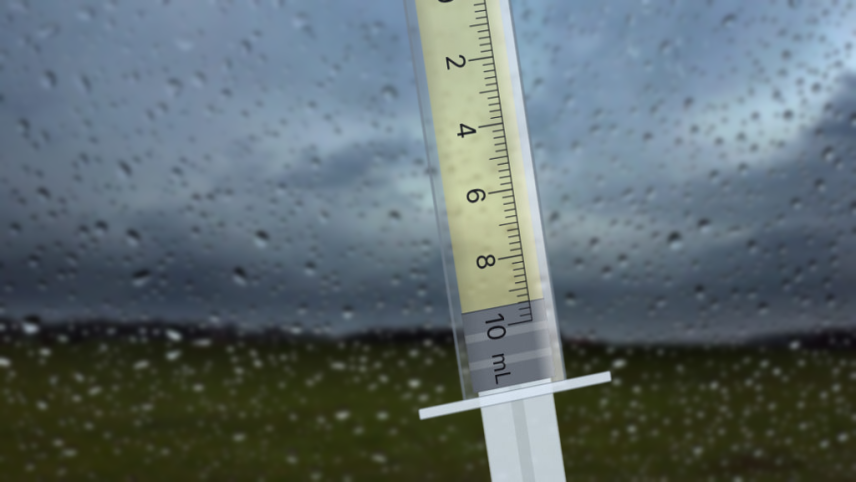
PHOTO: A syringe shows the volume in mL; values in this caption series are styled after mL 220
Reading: mL 9.4
